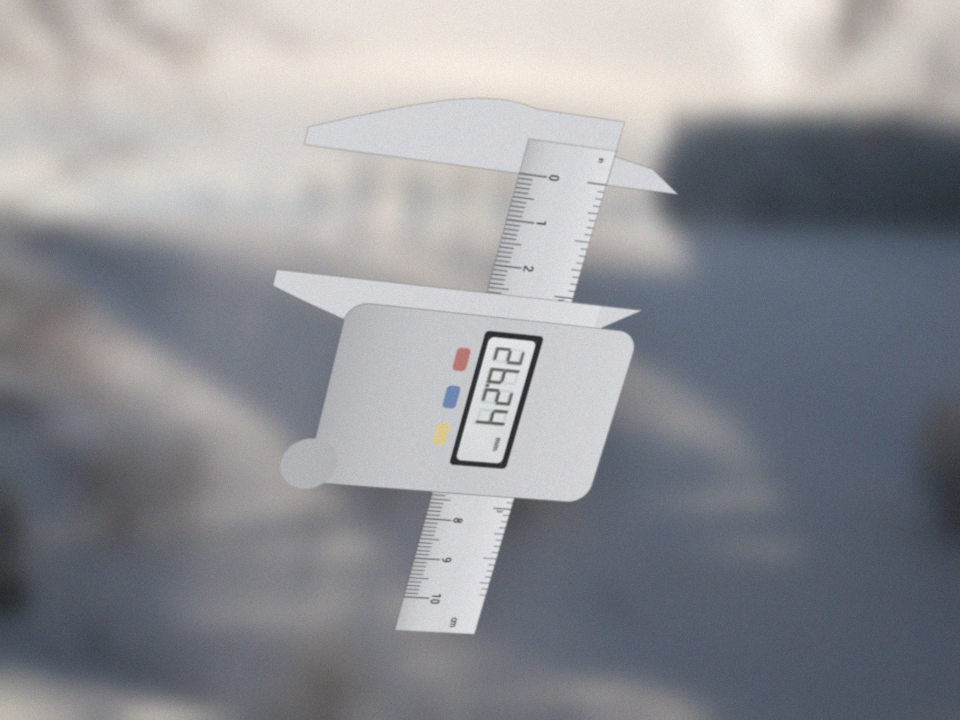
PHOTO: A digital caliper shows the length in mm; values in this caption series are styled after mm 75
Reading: mm 26.24
